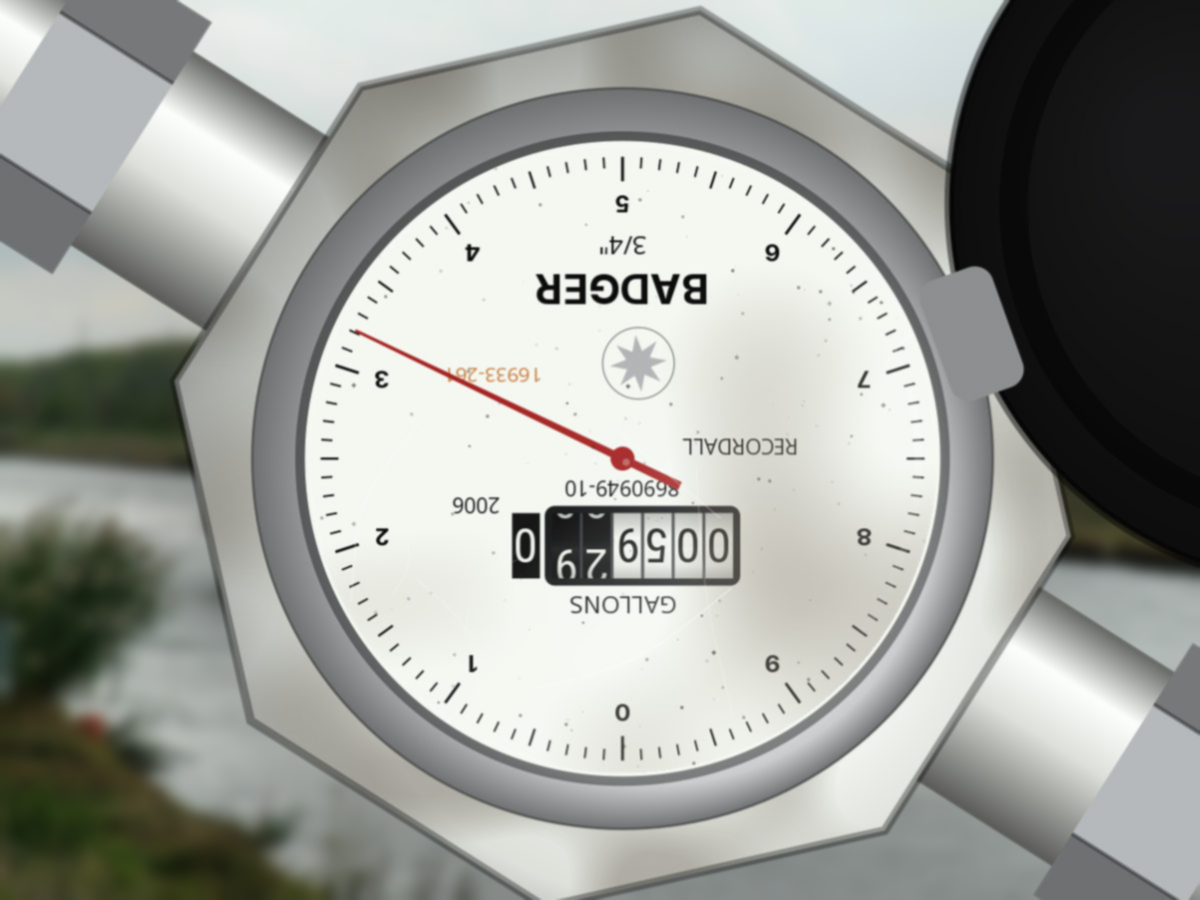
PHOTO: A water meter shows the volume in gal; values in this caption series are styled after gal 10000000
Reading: gal 59293.2
